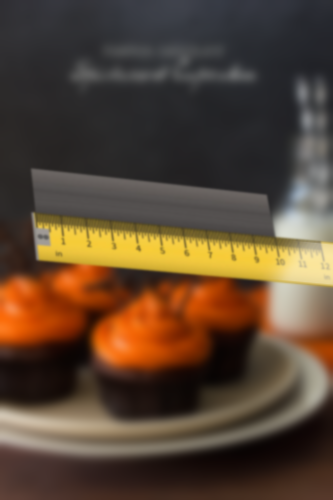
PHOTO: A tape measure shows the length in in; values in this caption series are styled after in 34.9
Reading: in 10
